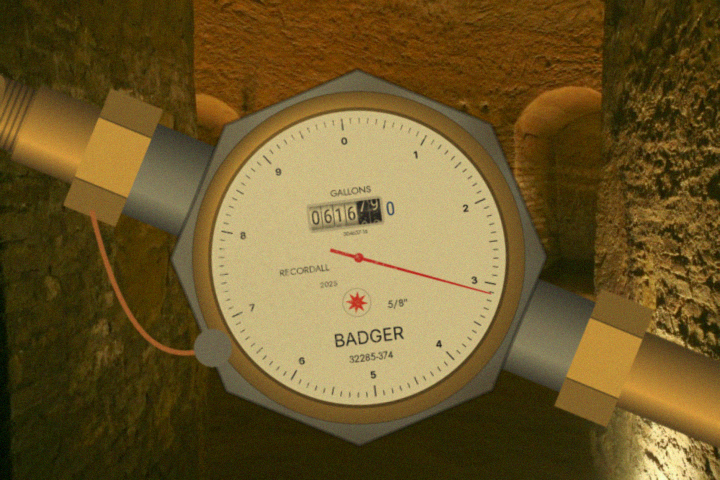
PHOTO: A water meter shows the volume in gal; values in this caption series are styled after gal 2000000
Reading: gal 616793.1
